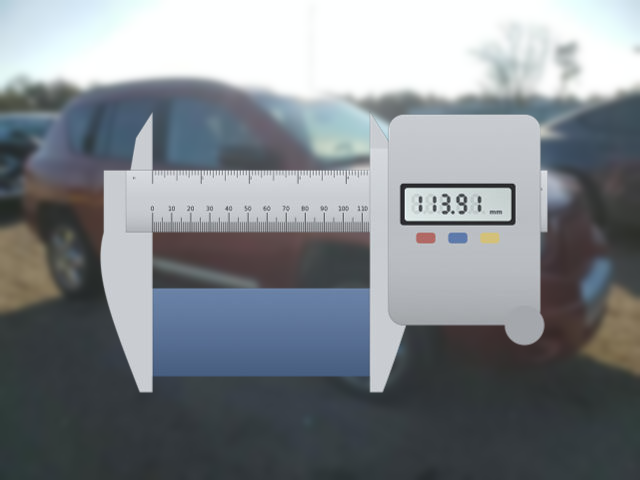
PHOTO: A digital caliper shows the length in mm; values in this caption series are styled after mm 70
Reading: mm 113.91
